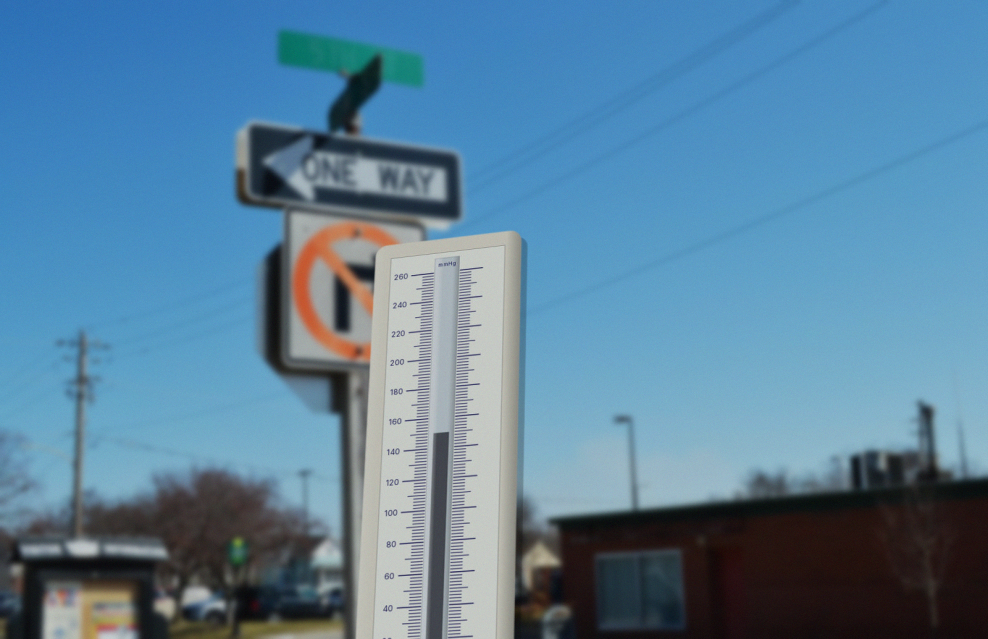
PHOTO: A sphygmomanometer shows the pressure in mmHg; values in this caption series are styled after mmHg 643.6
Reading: mmHg 150
